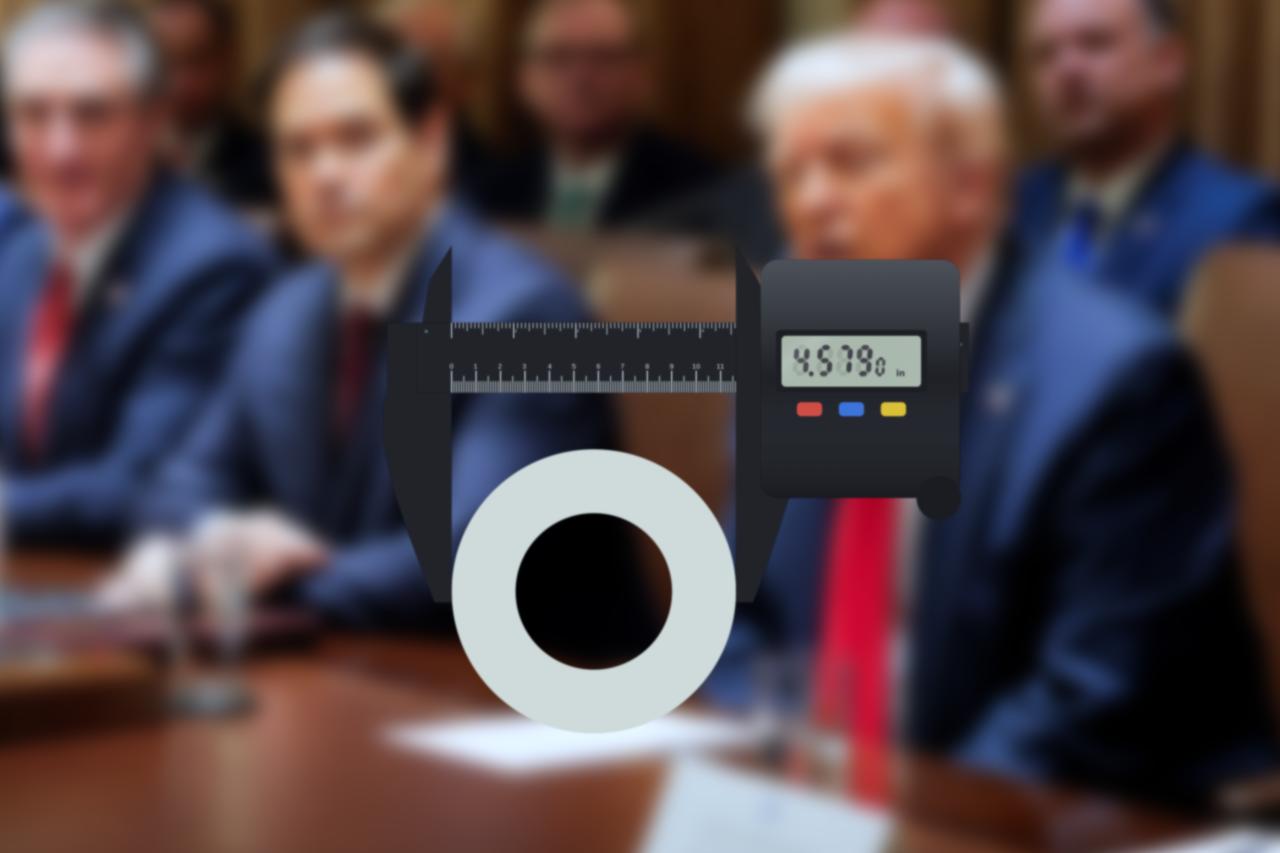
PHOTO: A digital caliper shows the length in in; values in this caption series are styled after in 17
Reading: in 4.5790
